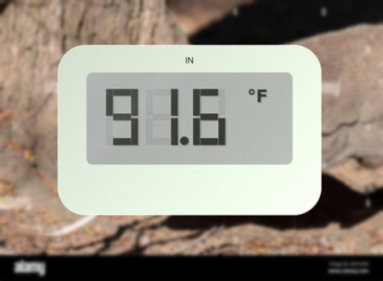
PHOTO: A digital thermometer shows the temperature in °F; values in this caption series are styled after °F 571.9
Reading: °F 91.6
